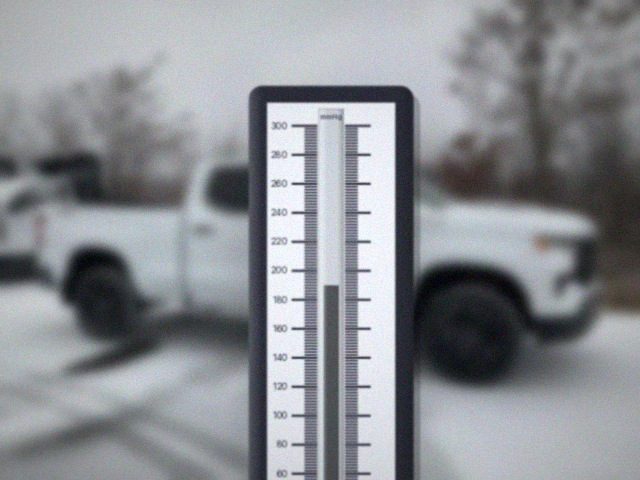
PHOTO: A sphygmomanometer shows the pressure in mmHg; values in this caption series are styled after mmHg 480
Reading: mmHg 190
